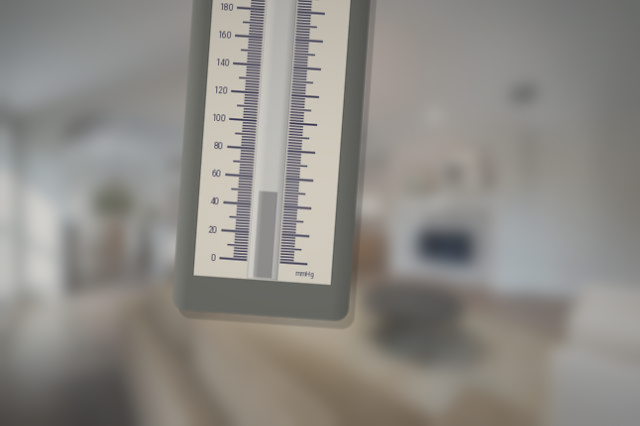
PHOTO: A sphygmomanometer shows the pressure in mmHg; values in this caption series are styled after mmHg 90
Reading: mmHg 50
